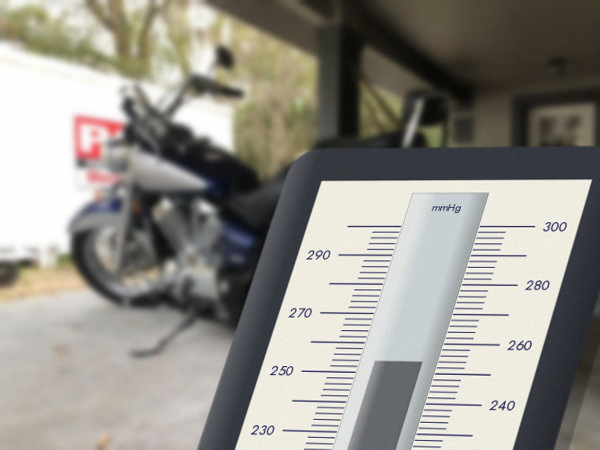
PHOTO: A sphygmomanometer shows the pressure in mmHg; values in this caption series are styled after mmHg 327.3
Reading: mmHg 254
